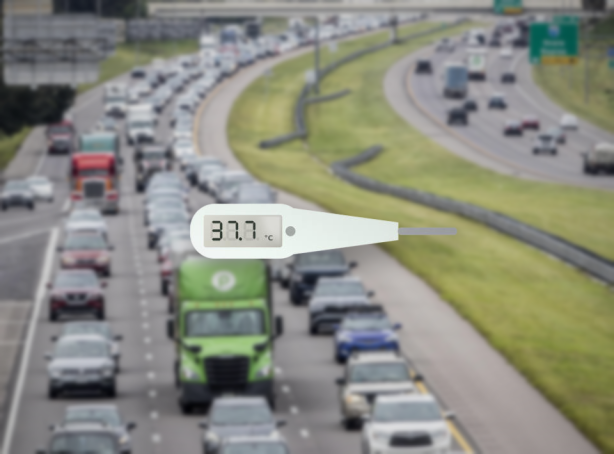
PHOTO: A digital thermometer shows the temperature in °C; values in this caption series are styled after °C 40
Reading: °C 37.7
